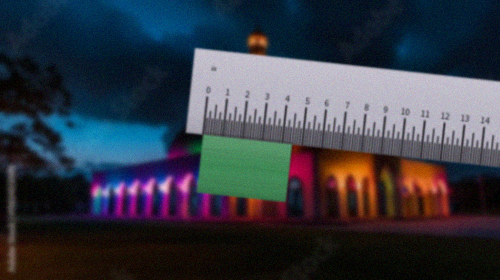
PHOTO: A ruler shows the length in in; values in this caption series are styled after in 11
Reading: in 4.5
